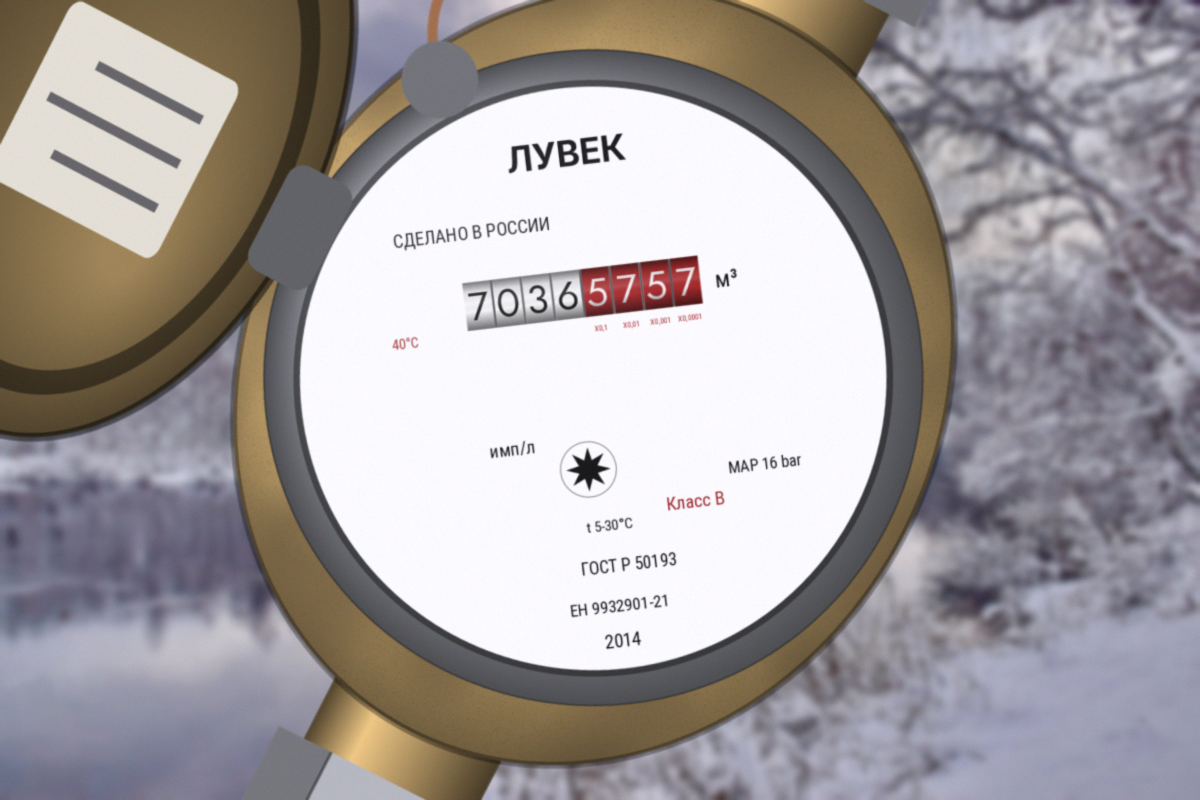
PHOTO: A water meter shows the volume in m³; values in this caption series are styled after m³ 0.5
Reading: m³ 7036.5757
